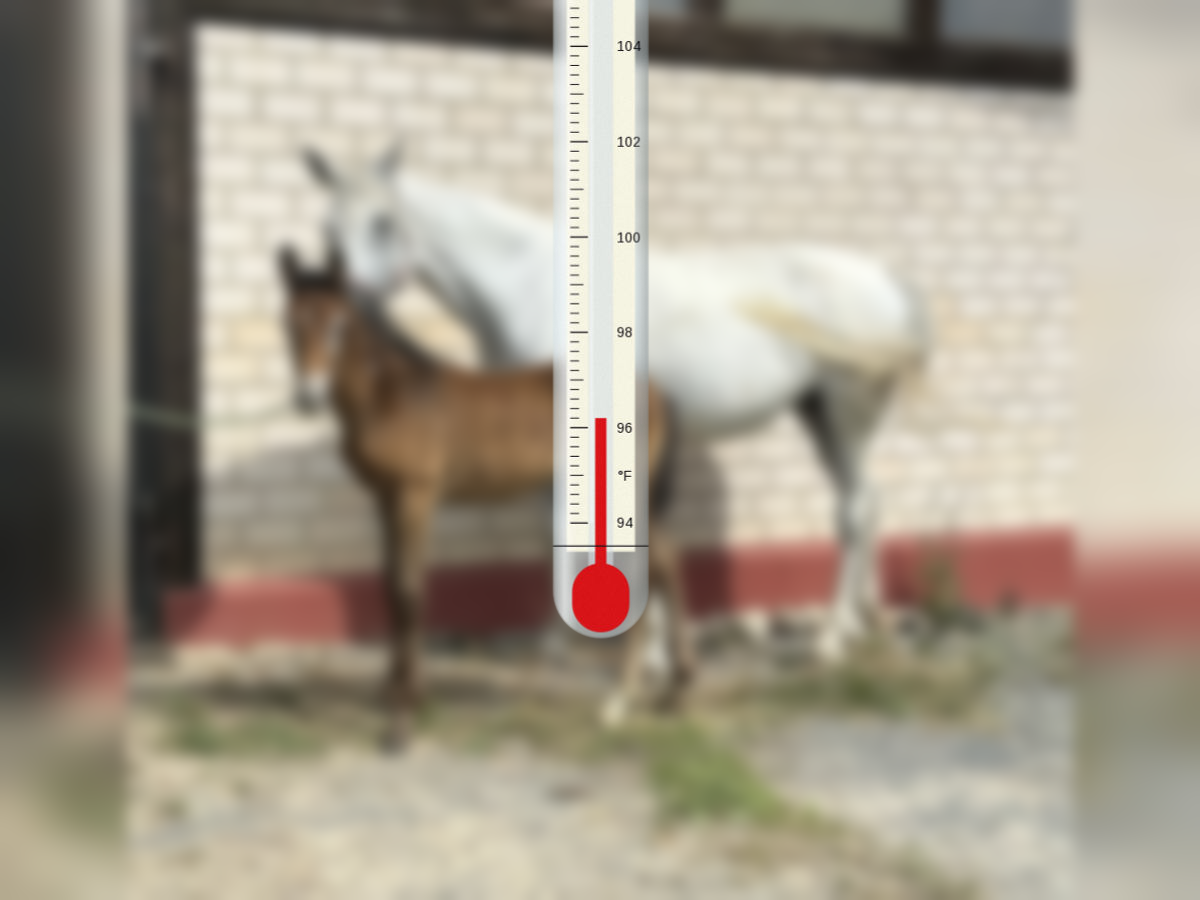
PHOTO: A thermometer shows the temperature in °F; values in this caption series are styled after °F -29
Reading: °F 96.2
